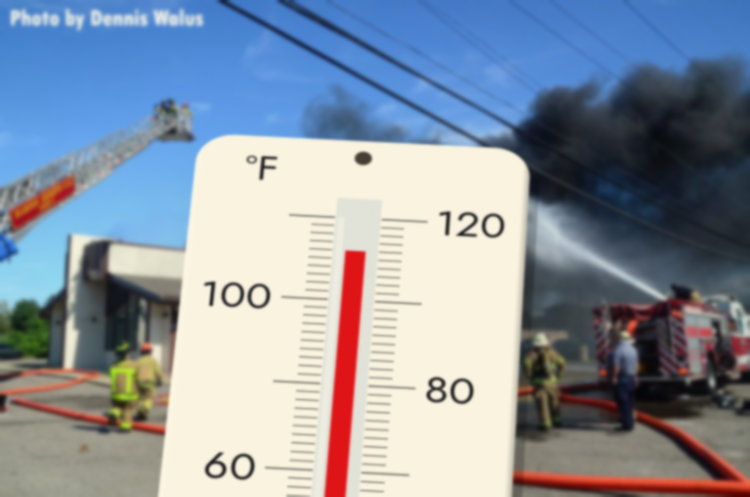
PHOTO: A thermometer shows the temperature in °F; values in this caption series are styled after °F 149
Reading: °F 112
